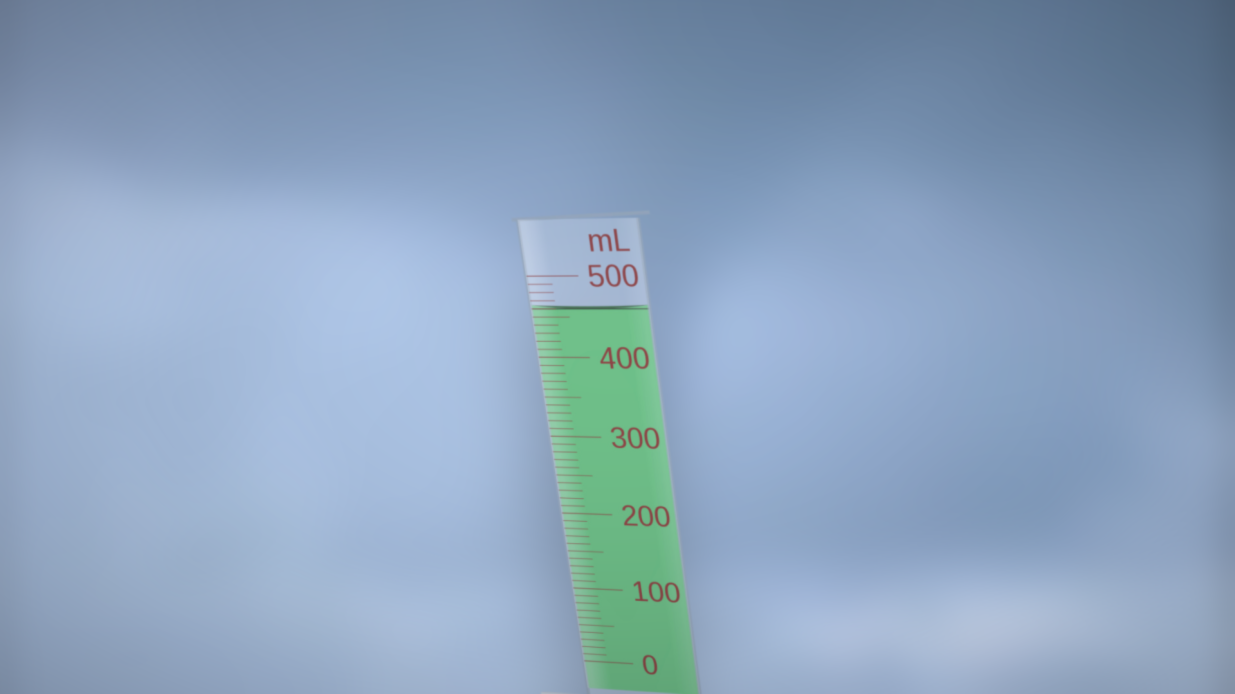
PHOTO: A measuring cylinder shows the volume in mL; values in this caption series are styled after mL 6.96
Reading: mL 460
